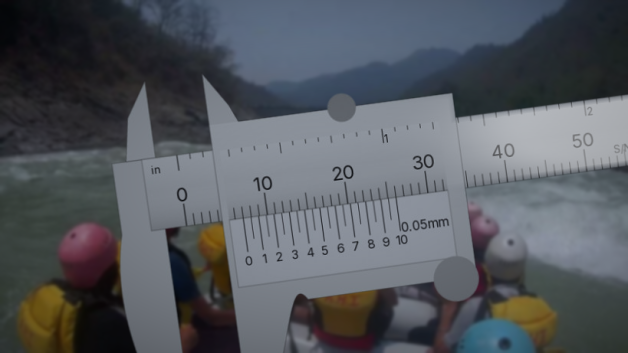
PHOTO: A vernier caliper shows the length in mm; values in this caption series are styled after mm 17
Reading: mm 7.0
